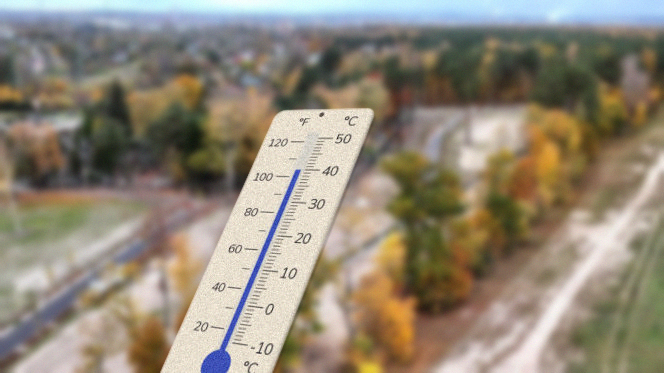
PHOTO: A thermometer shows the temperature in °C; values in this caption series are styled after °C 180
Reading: °C 40
